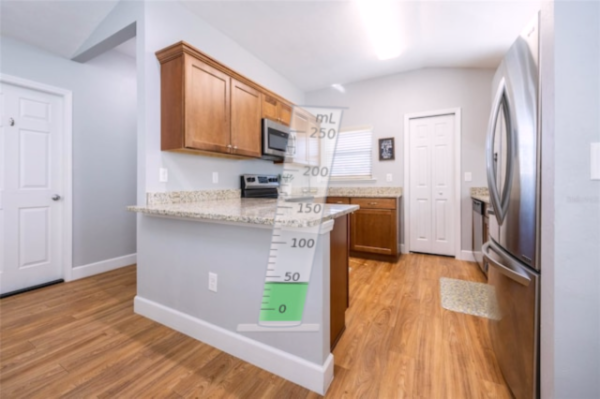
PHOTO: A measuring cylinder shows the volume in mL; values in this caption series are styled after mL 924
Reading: mL 40
